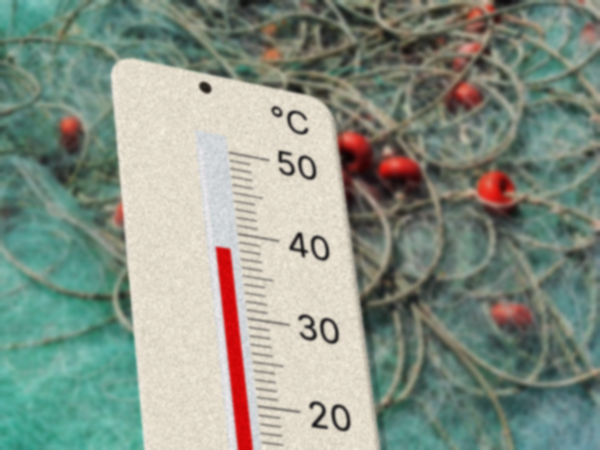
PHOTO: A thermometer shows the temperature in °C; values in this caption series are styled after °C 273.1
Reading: °C 38
